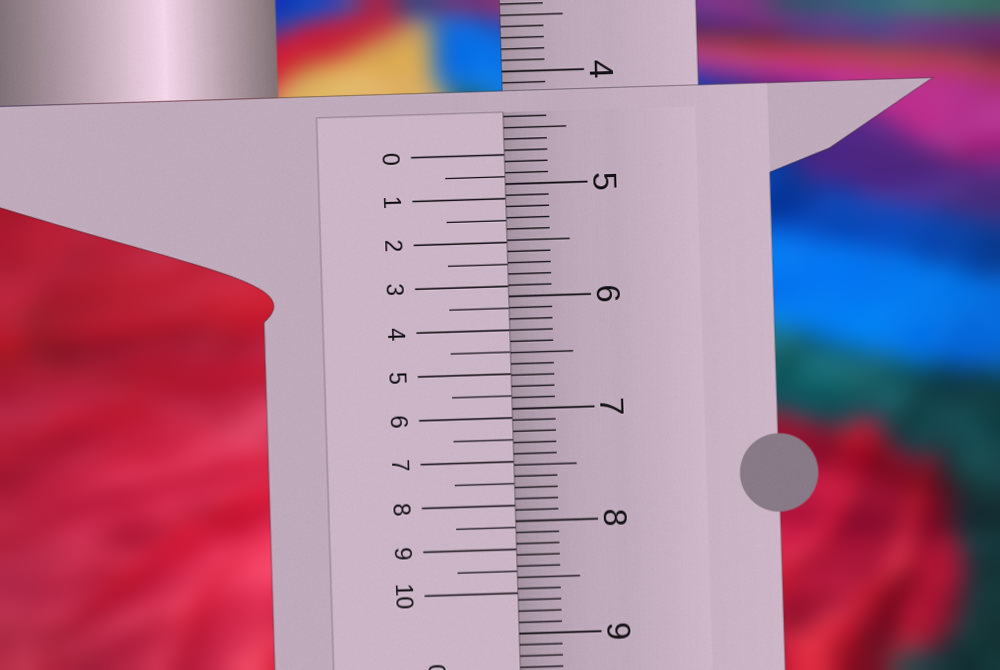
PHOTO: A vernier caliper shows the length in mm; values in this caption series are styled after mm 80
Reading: mm 47.4
